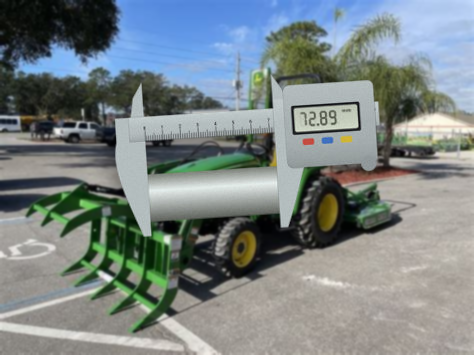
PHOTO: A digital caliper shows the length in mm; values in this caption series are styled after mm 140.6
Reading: mm 72.89
